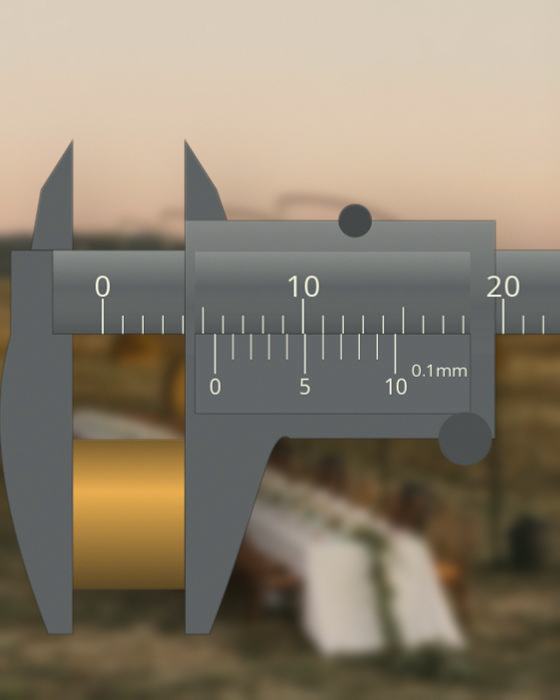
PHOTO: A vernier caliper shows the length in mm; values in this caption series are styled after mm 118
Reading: mm 5.6
